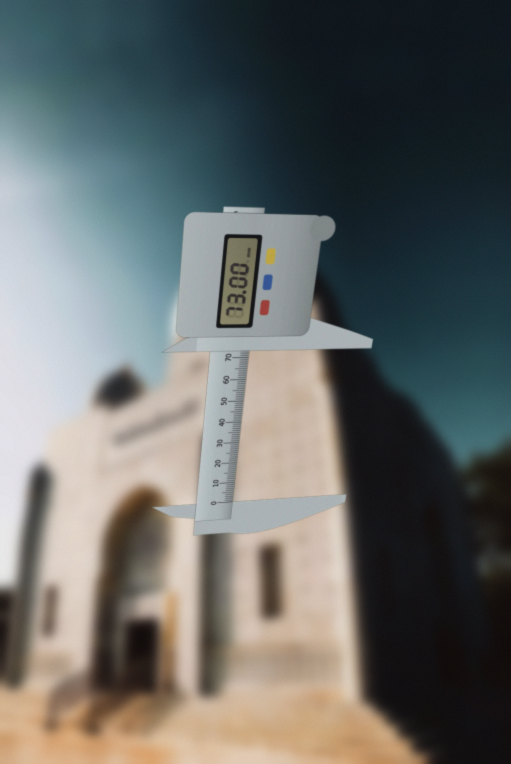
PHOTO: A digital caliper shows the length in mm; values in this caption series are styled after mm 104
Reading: mm 73.00
